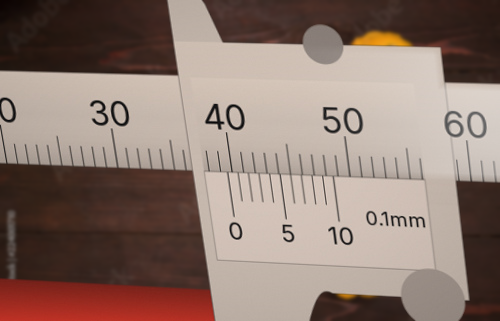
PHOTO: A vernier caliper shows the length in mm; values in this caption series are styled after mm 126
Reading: mm 39.6
